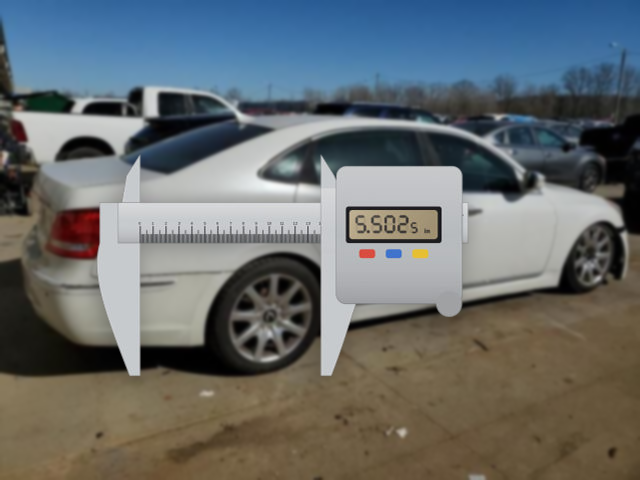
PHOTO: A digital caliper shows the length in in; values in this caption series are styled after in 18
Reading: in 5.5025
